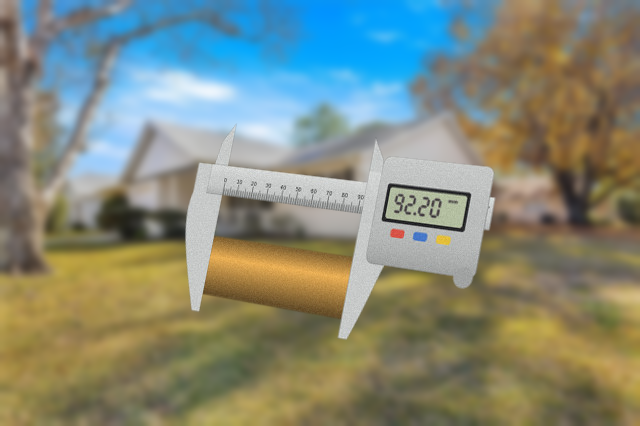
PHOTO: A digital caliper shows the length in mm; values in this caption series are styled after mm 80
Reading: mm 92.20
